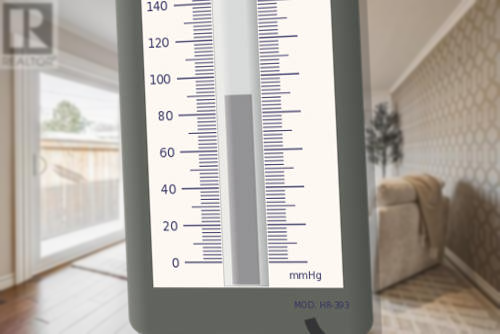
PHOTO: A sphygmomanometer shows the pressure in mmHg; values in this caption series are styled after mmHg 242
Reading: mmHg 90
